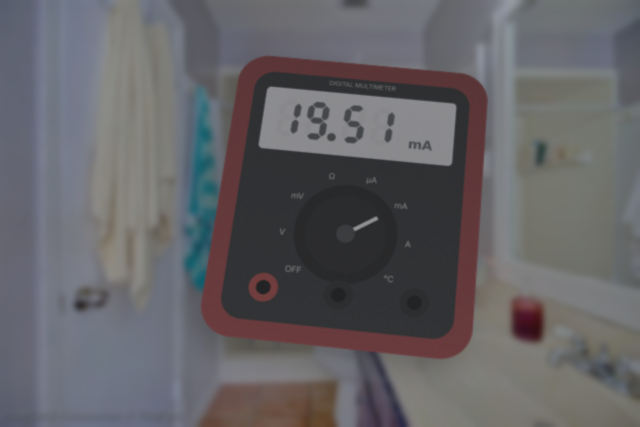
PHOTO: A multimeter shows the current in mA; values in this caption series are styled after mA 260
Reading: mA 19.51
